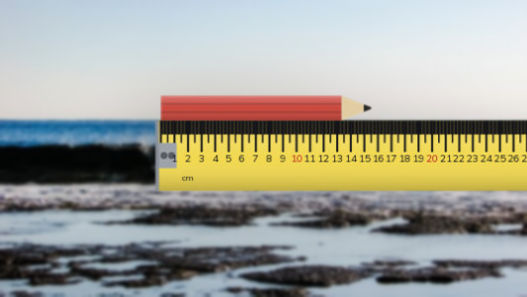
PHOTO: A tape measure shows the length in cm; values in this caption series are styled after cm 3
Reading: cm 15.5
